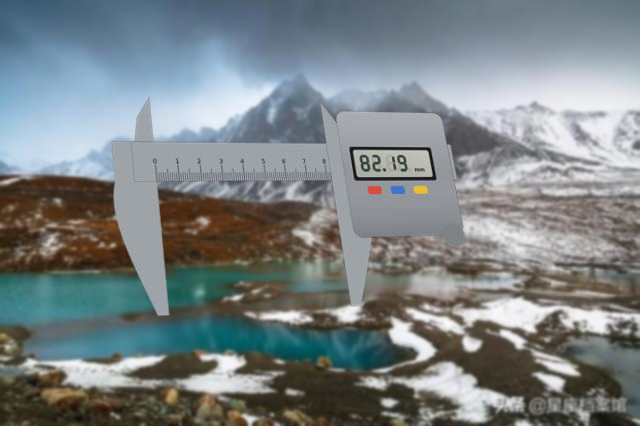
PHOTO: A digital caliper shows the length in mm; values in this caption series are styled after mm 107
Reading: mm 82.19
